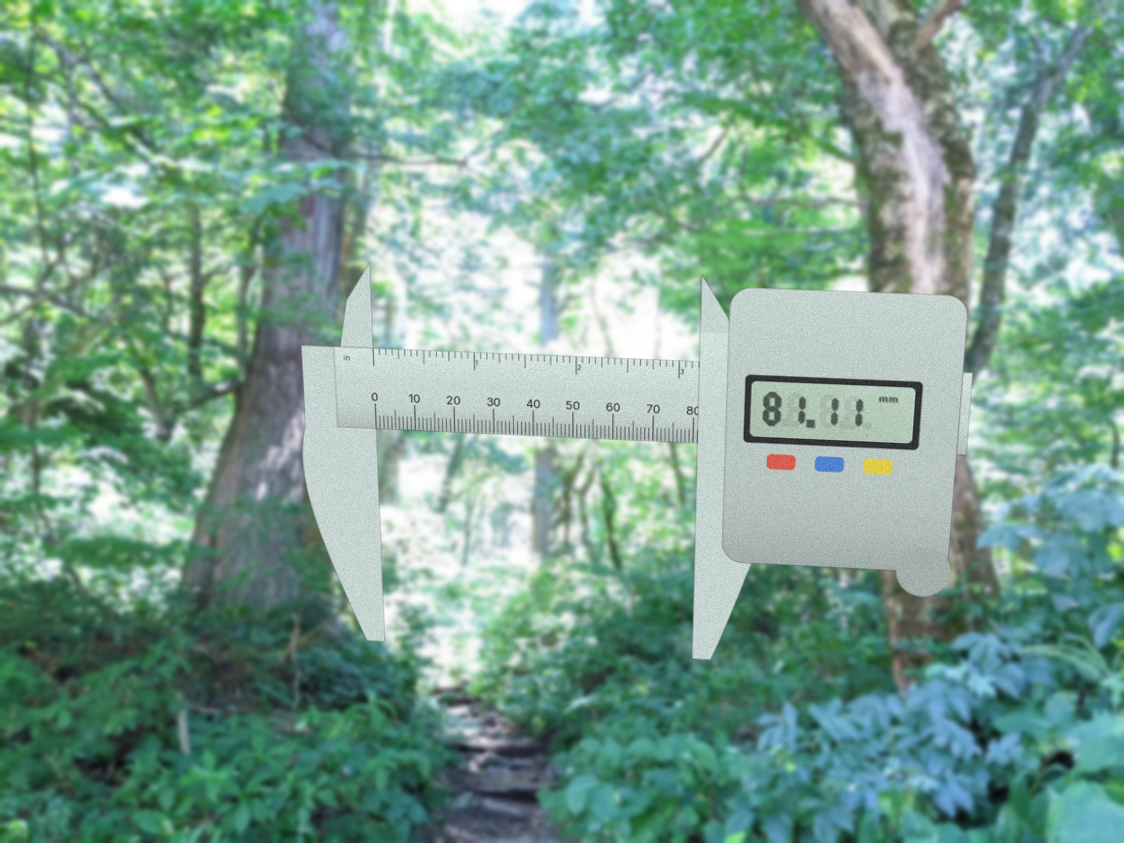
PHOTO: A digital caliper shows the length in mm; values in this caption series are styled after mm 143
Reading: mm 81.11
